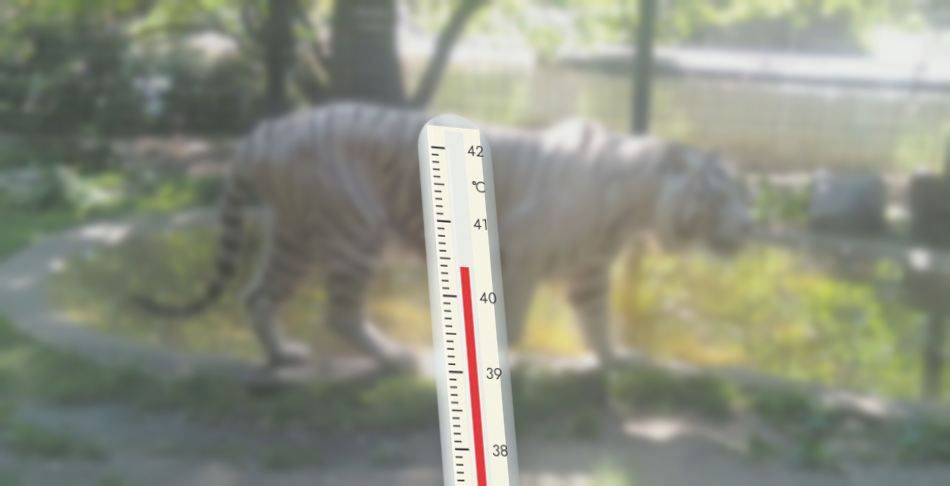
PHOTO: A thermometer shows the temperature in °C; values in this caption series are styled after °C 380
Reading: °C 40.4
